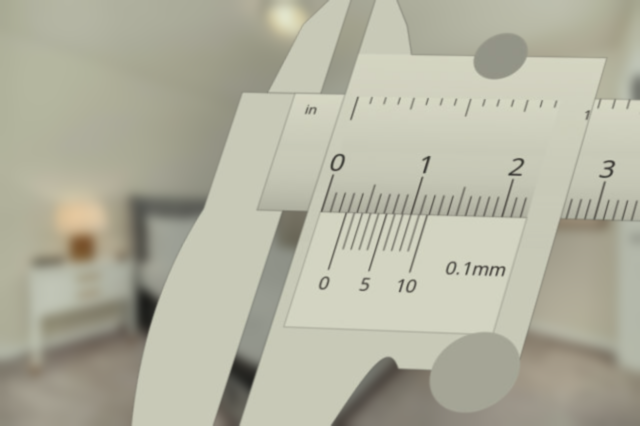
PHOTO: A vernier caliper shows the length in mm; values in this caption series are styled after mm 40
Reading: mm 2.8
